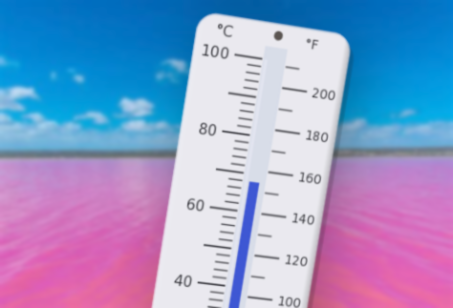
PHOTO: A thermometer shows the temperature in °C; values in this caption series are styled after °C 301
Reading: °C 68
